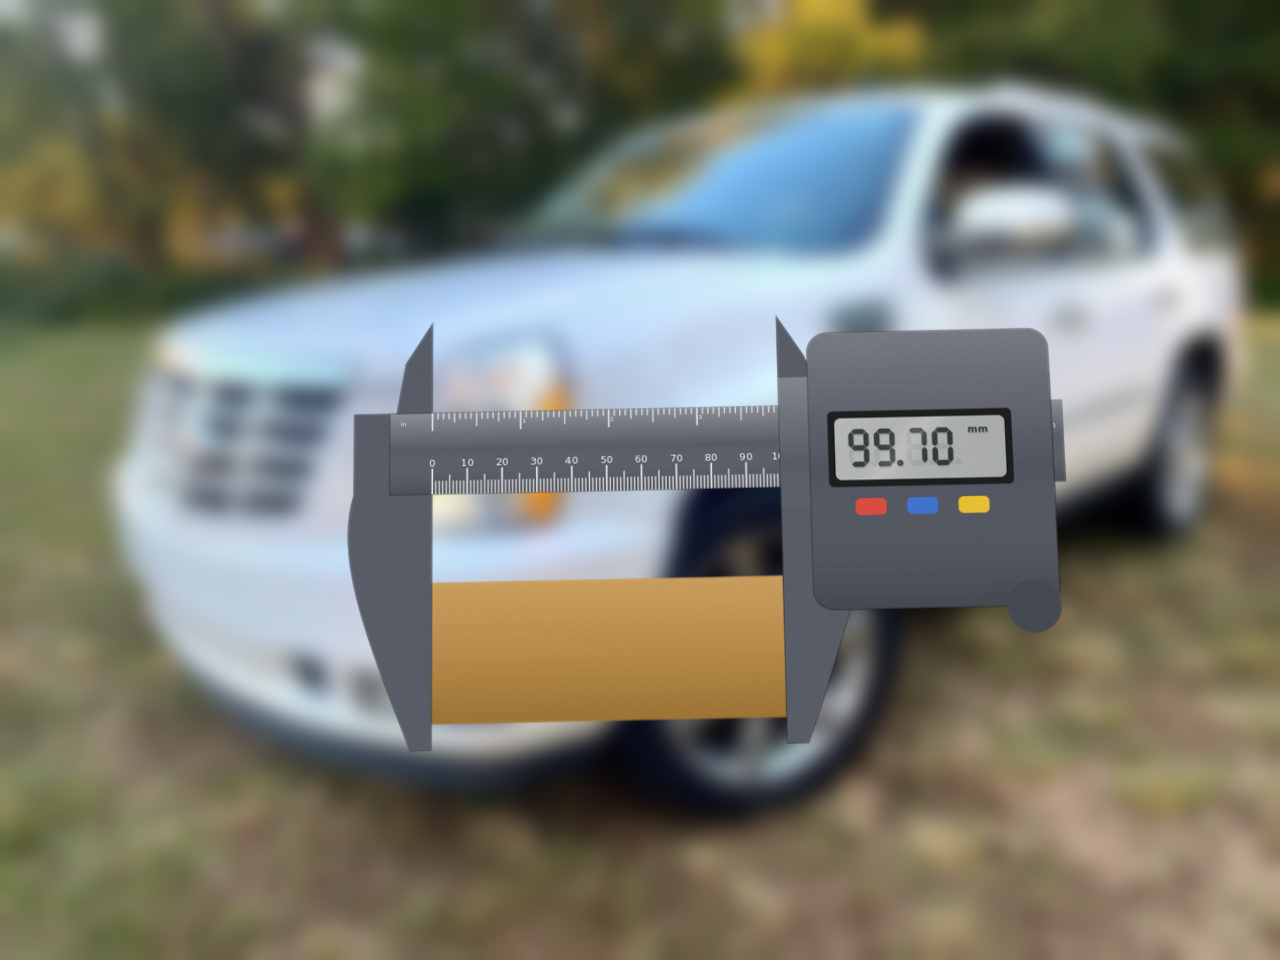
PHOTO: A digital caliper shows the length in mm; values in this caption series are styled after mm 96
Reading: mm 99.70
